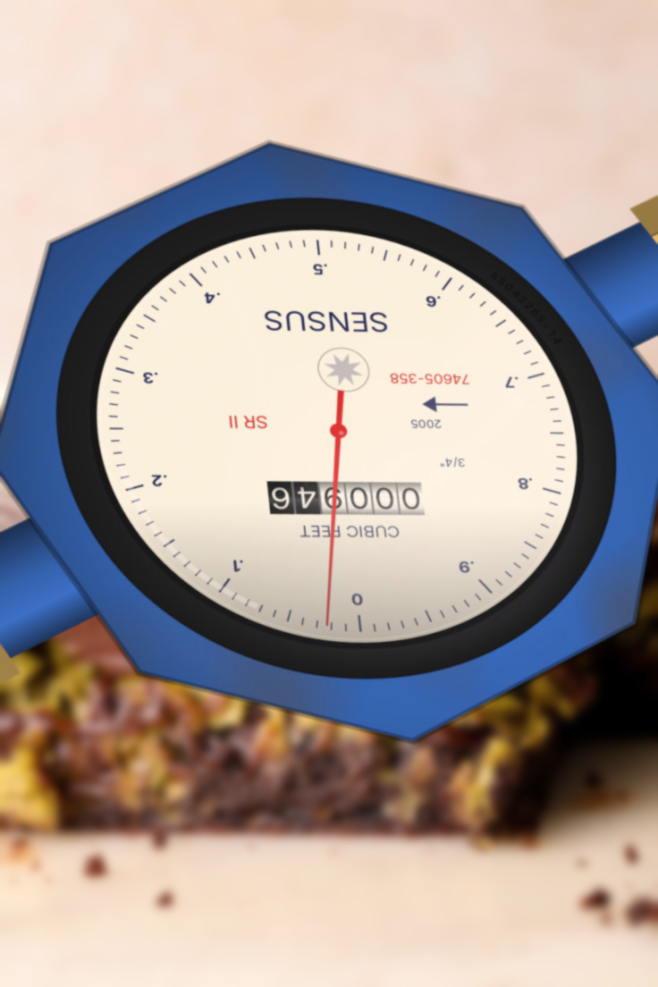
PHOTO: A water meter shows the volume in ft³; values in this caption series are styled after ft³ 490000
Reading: ft³ 946.02
